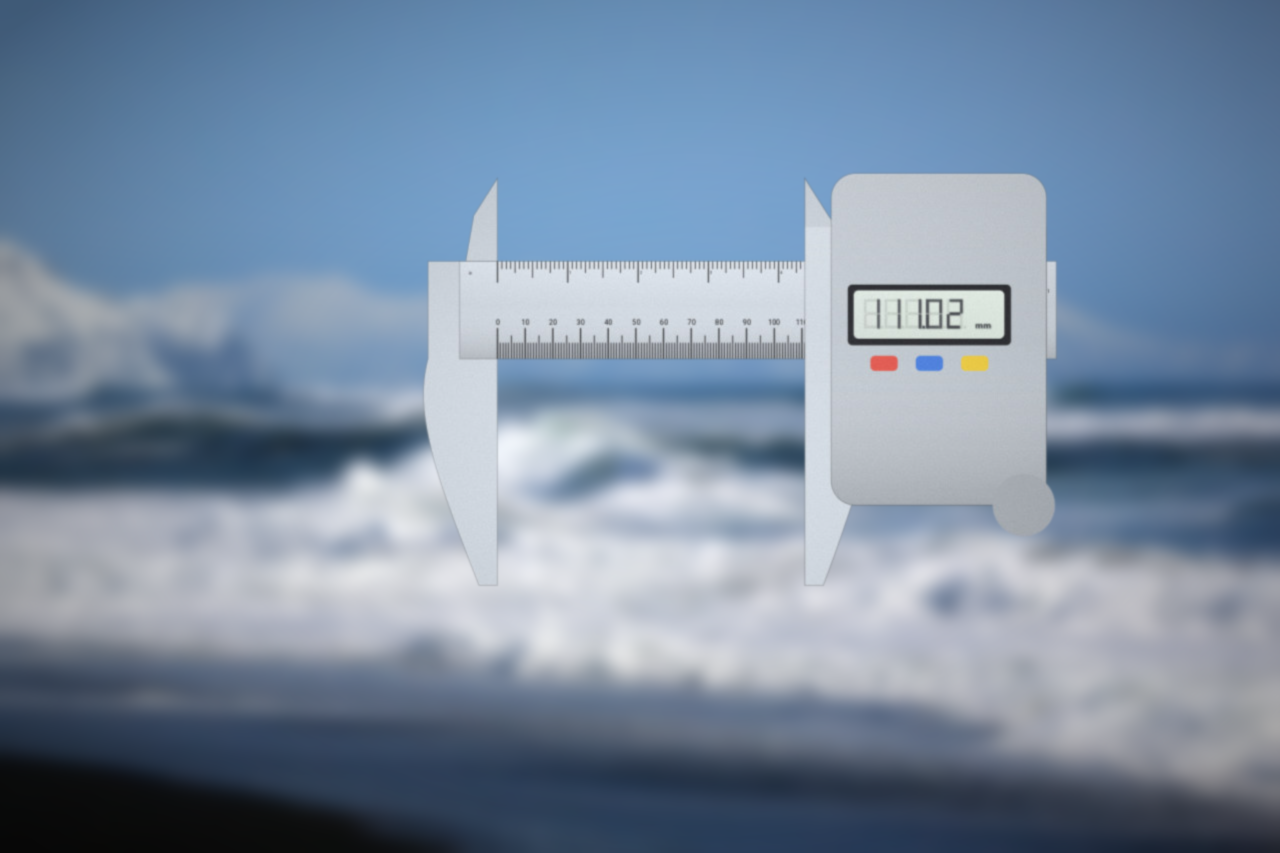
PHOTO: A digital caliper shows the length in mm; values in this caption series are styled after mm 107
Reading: mm 111.02
